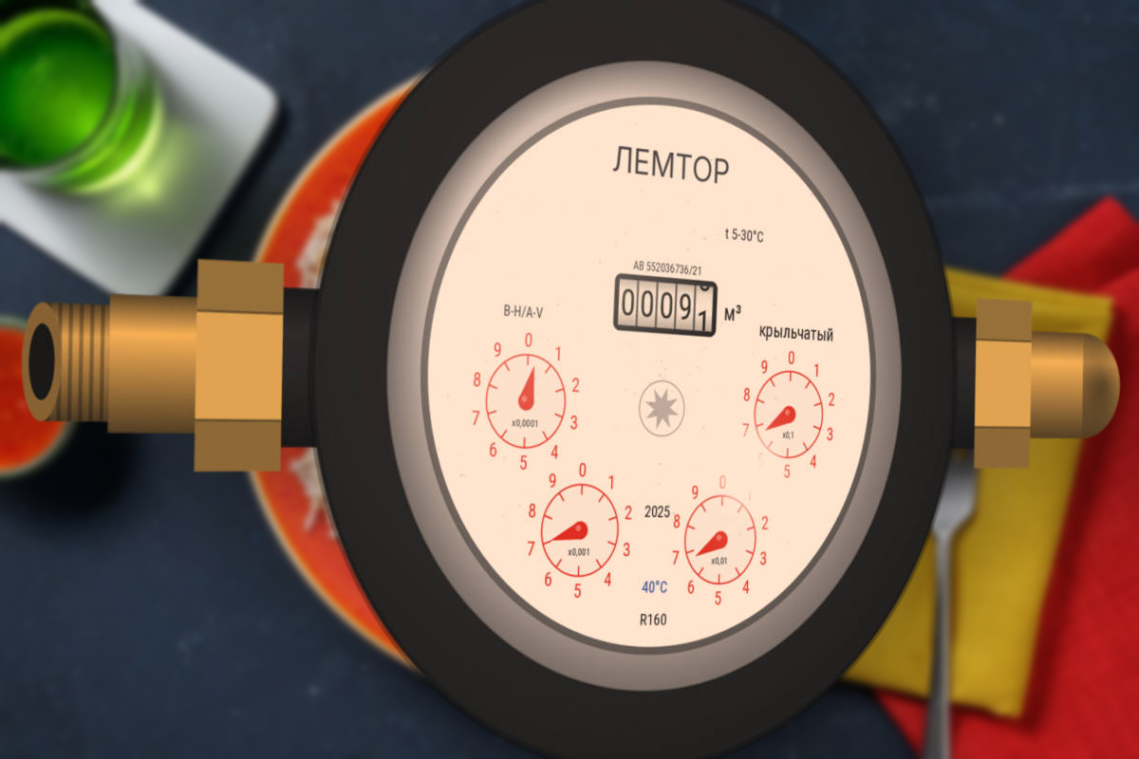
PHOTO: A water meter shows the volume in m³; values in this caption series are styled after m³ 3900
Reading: m³ 90.6670
